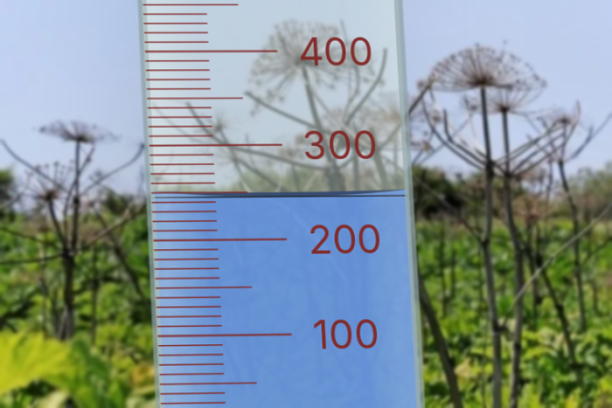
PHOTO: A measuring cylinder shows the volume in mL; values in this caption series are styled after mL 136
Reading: mL 245
